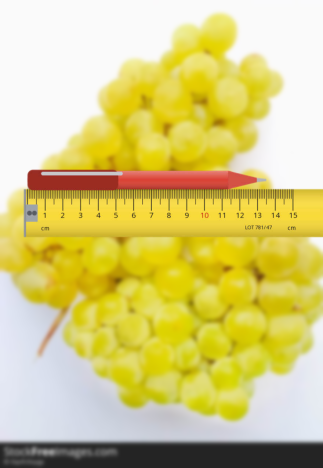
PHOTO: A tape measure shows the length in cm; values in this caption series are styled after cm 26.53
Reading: cm 13.5
